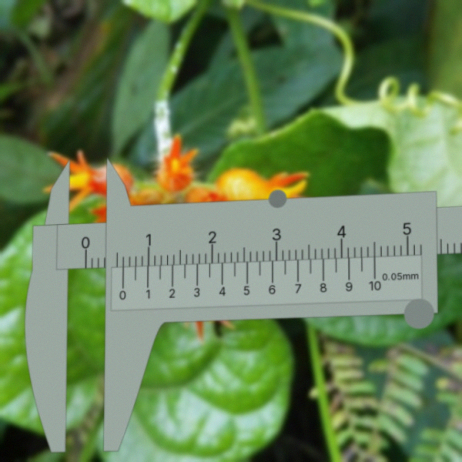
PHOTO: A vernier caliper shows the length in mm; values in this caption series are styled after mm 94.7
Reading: mm 6.0
